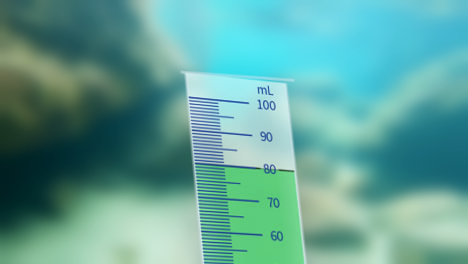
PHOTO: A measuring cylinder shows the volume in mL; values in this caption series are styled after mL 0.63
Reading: mL 80
